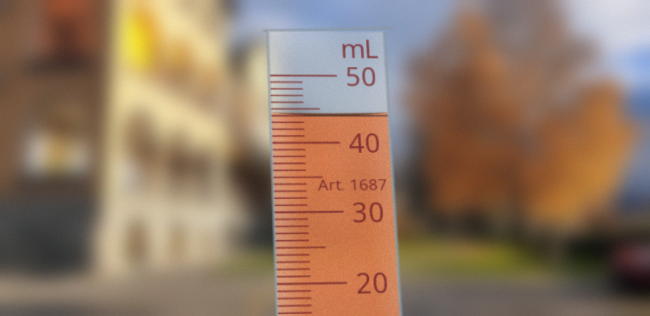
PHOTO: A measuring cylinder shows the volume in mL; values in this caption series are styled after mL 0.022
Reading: mL 44
